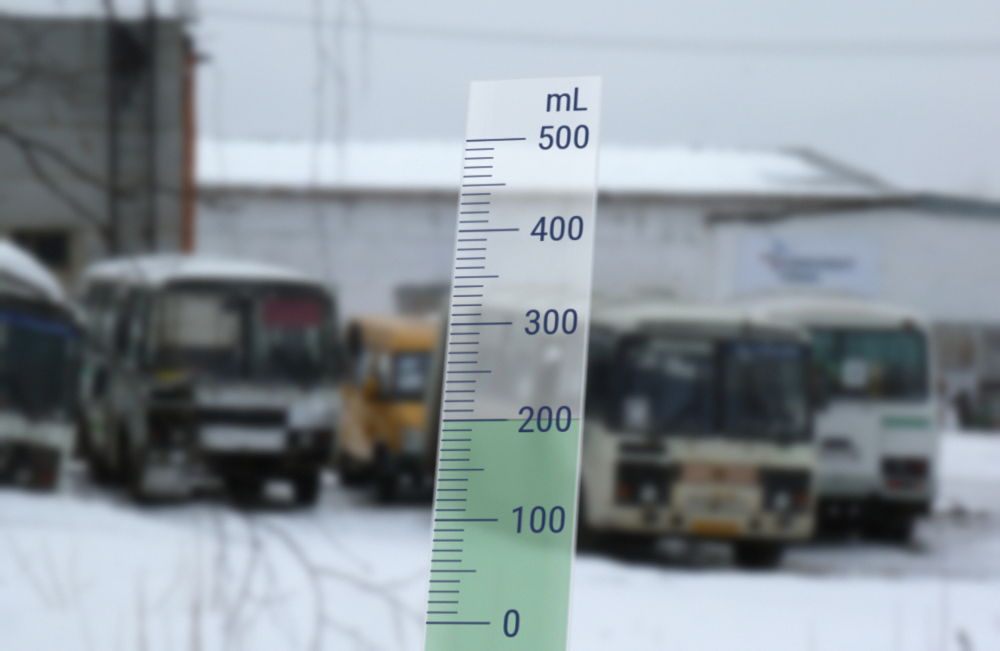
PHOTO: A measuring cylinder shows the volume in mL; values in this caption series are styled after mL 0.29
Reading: mL 200
